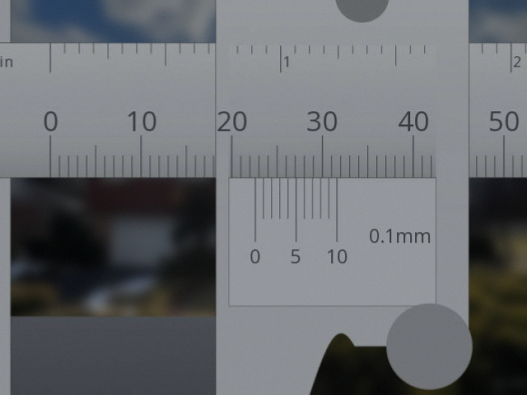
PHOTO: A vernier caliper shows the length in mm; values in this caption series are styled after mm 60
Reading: mm 22.6
